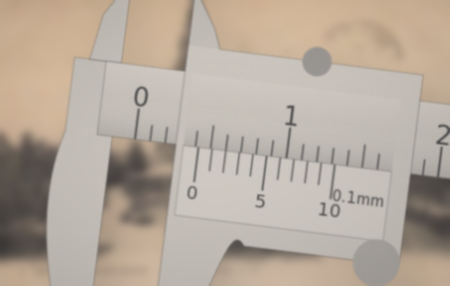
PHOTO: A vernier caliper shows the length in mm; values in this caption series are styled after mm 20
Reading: mm 4.2
